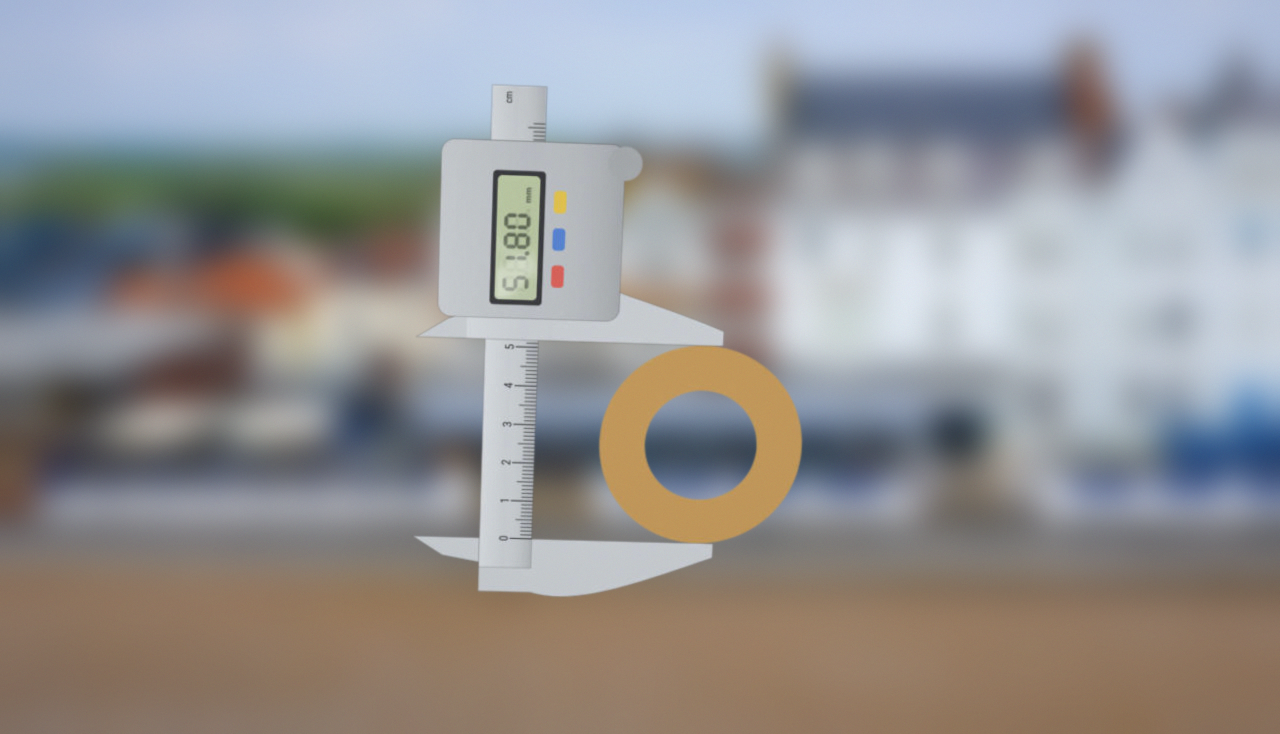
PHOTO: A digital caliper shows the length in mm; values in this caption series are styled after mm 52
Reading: mm 51.80
